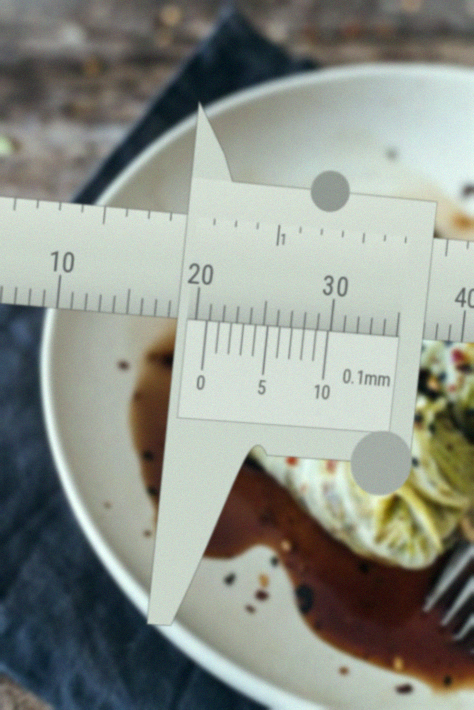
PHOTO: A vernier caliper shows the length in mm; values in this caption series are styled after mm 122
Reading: mm 20.8
